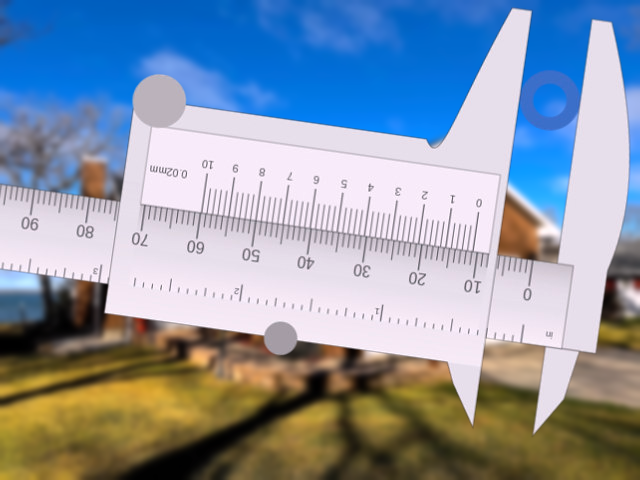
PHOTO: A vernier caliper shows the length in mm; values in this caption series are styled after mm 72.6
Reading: mm 10.8
